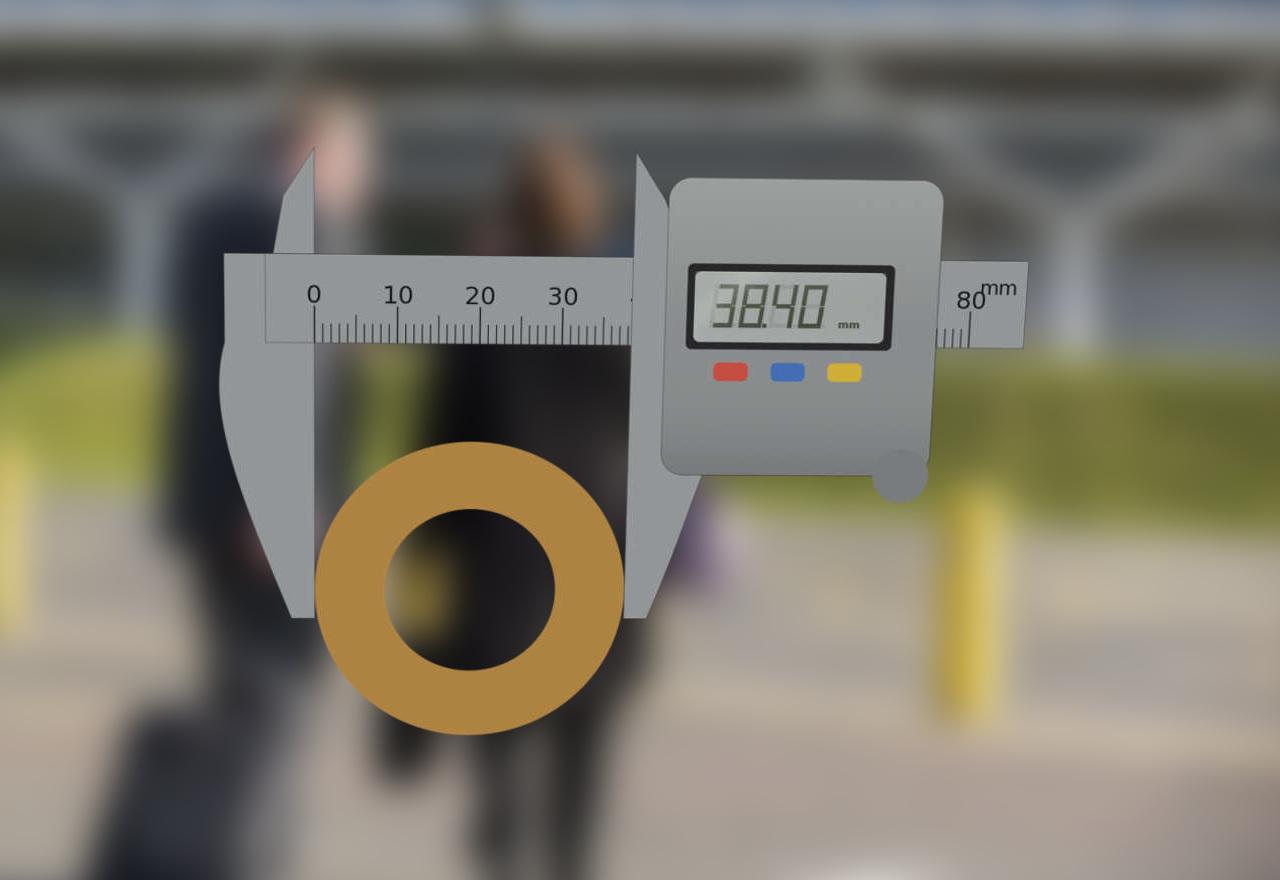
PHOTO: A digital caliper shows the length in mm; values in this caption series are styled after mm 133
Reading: mm 38.40
